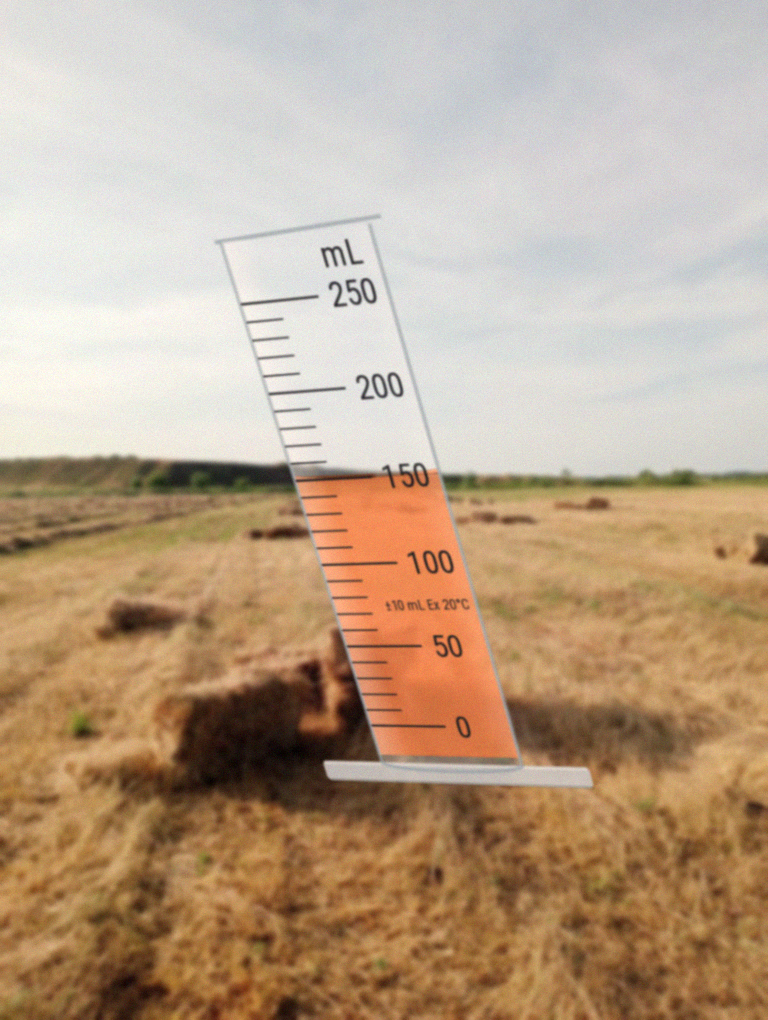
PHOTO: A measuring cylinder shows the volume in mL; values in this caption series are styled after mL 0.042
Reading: mL 150
